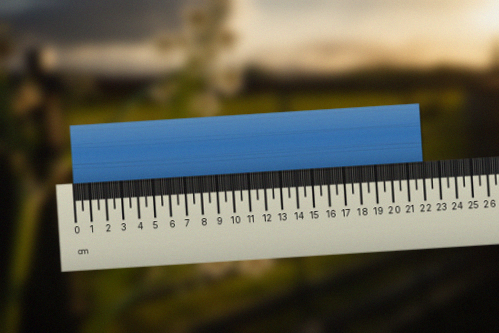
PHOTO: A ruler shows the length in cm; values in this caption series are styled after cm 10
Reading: cm 22
